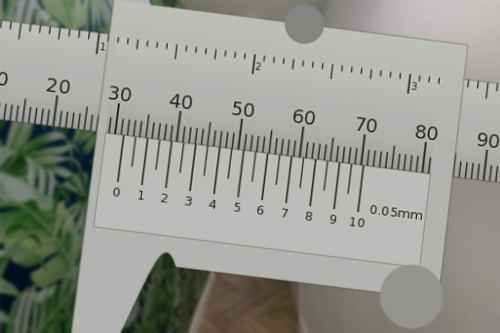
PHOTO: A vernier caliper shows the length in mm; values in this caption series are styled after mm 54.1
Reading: mm 31.4
